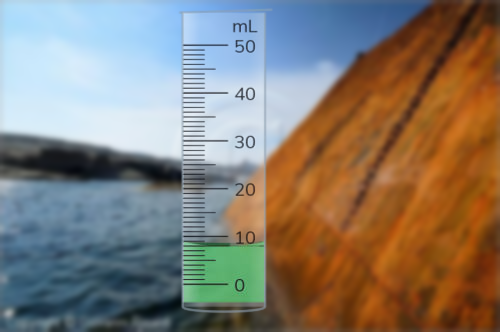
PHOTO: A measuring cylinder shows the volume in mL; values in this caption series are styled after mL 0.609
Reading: mL 8
